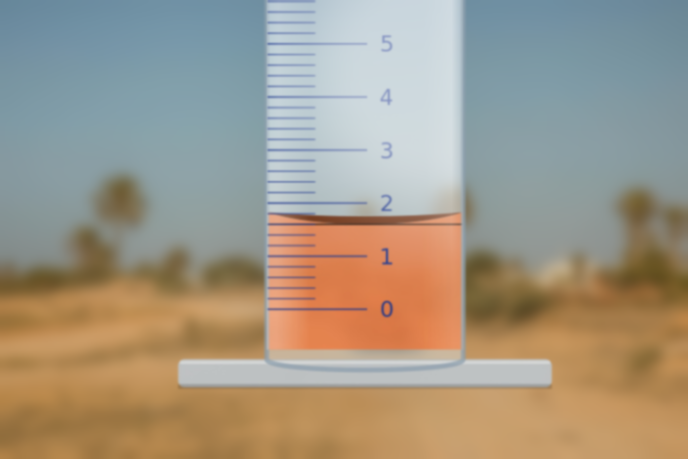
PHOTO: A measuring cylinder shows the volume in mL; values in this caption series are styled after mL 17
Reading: mL 1.6
